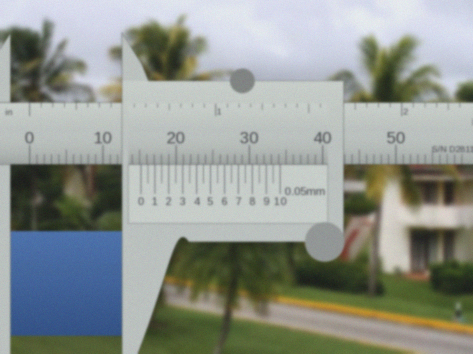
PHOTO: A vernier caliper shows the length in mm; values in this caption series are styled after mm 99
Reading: mm 15.2
